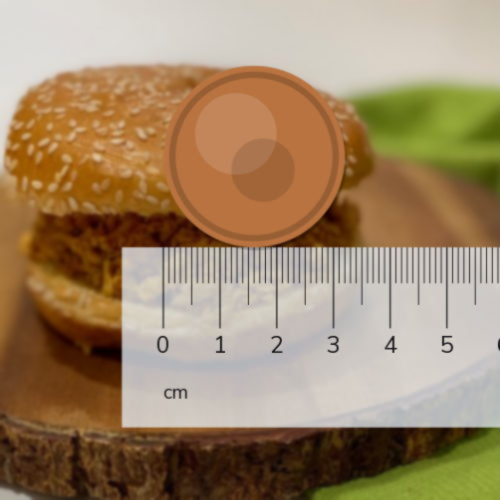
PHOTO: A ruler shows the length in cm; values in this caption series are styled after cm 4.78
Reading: cm 3.2
